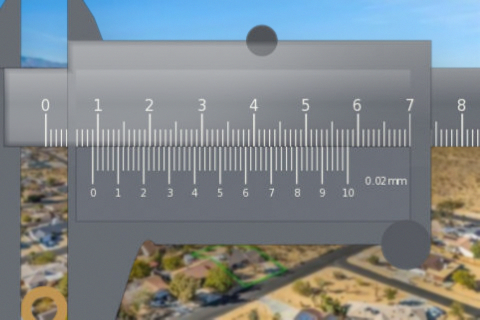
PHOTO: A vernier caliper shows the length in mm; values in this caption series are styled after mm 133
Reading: mm 9.0
